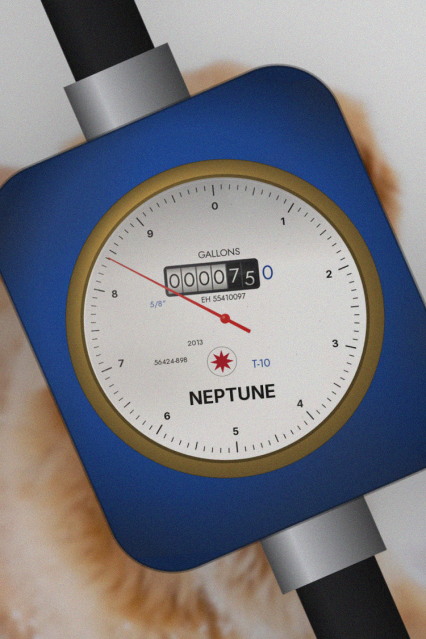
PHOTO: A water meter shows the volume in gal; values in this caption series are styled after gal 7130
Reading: gal 748.4
